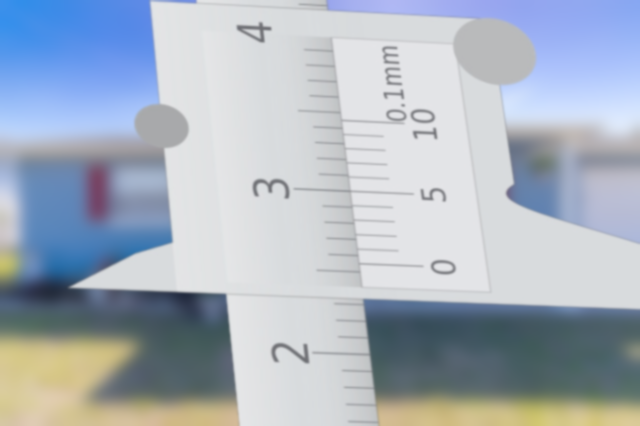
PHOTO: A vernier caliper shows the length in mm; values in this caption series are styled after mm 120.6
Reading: mm 25.5
